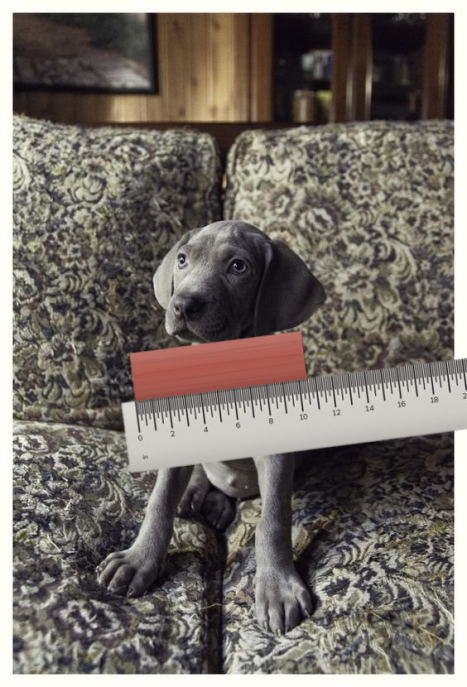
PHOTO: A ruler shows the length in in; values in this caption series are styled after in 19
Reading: in 10.5
